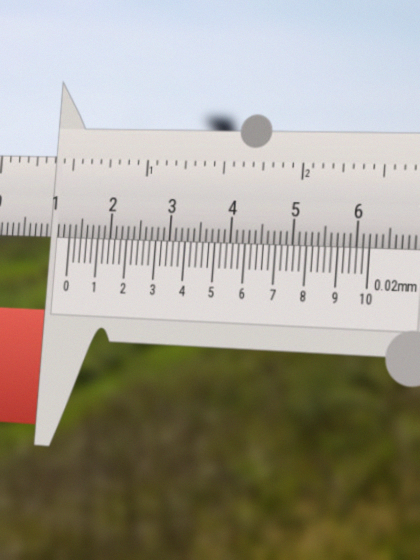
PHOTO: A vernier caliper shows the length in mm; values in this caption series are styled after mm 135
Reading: mm 13.0
